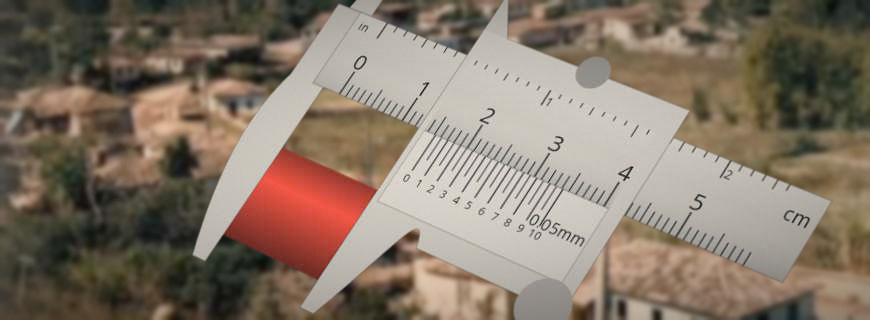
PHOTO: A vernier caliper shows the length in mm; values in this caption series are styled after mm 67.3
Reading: mm 15.2
